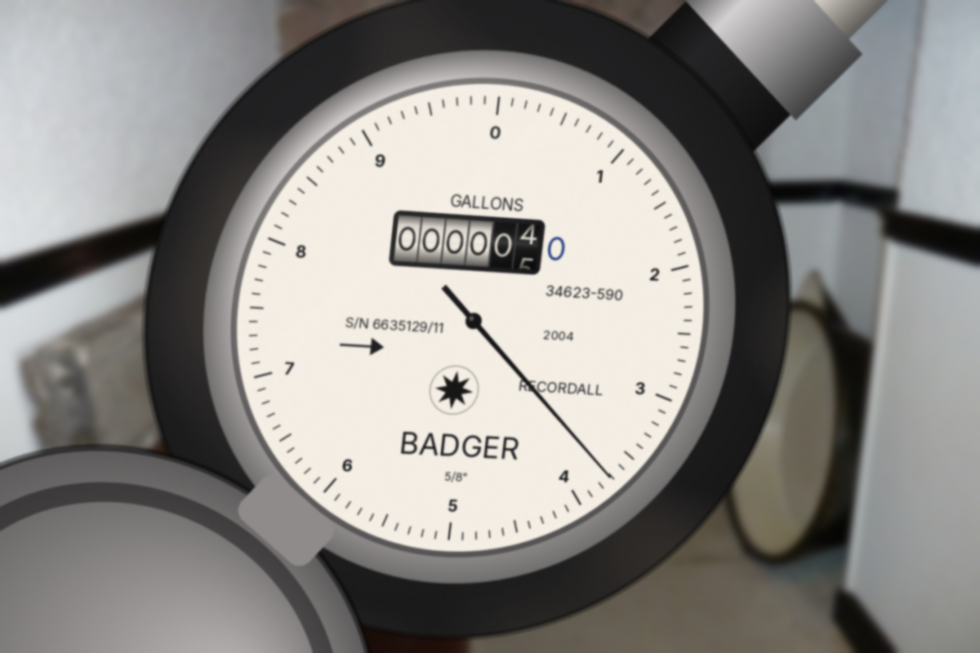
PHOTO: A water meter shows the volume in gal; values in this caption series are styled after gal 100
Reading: gal 43.7
